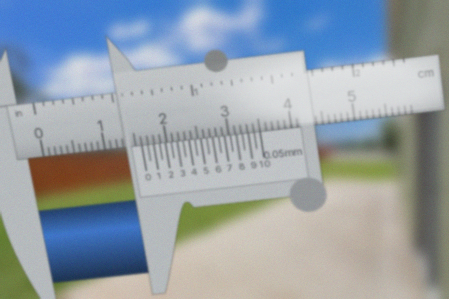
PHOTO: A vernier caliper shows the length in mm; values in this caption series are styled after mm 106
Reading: mm 16.0
